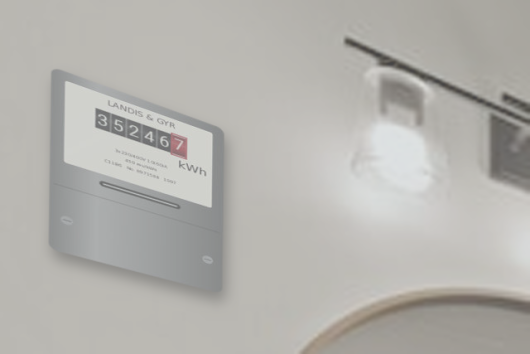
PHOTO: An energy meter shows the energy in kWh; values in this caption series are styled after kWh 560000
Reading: kWh 35246.7
